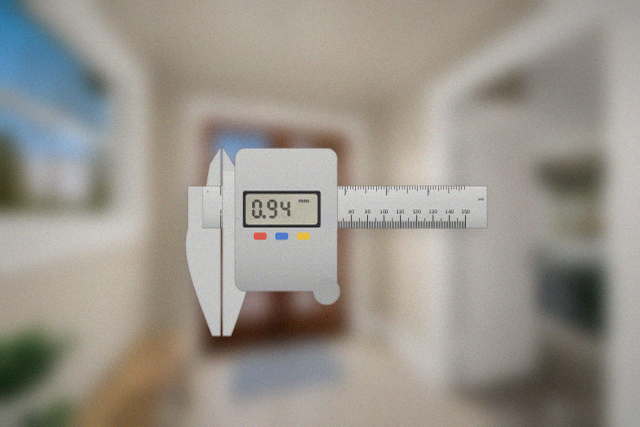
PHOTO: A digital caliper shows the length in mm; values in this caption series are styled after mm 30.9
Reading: mm 0.94
